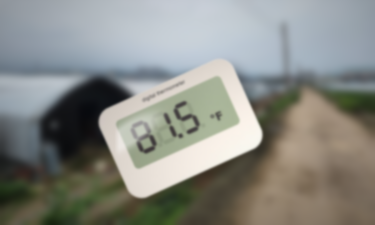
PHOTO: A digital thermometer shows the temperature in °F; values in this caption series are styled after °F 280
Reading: °F 81.5
